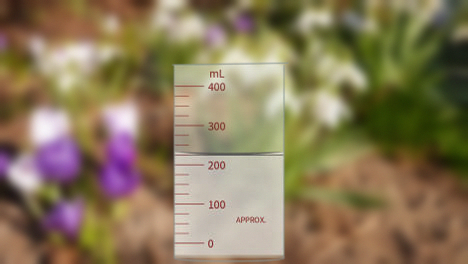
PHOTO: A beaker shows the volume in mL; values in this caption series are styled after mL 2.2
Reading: mL 225
